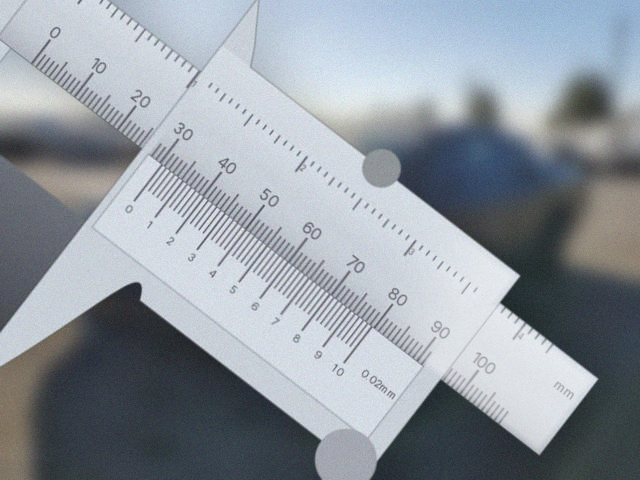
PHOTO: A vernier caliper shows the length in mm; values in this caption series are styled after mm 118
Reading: mm 30.5
